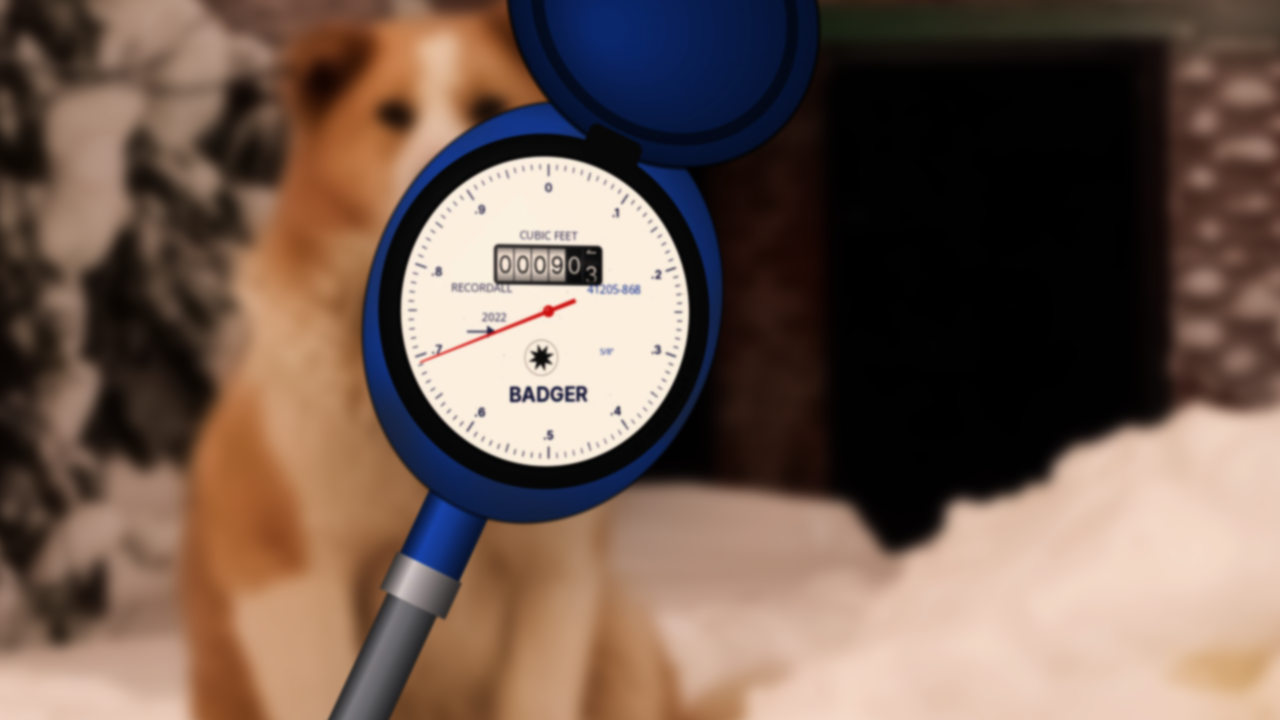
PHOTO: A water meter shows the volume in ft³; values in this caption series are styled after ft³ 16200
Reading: ft³ 902.69
